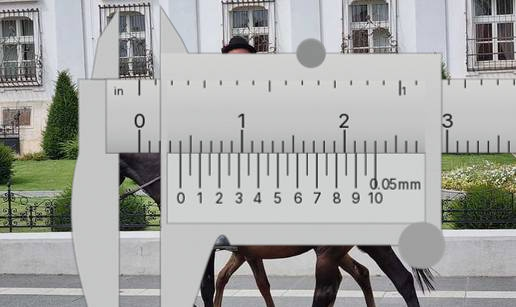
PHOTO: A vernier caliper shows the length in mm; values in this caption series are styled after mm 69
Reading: mm 4.0
